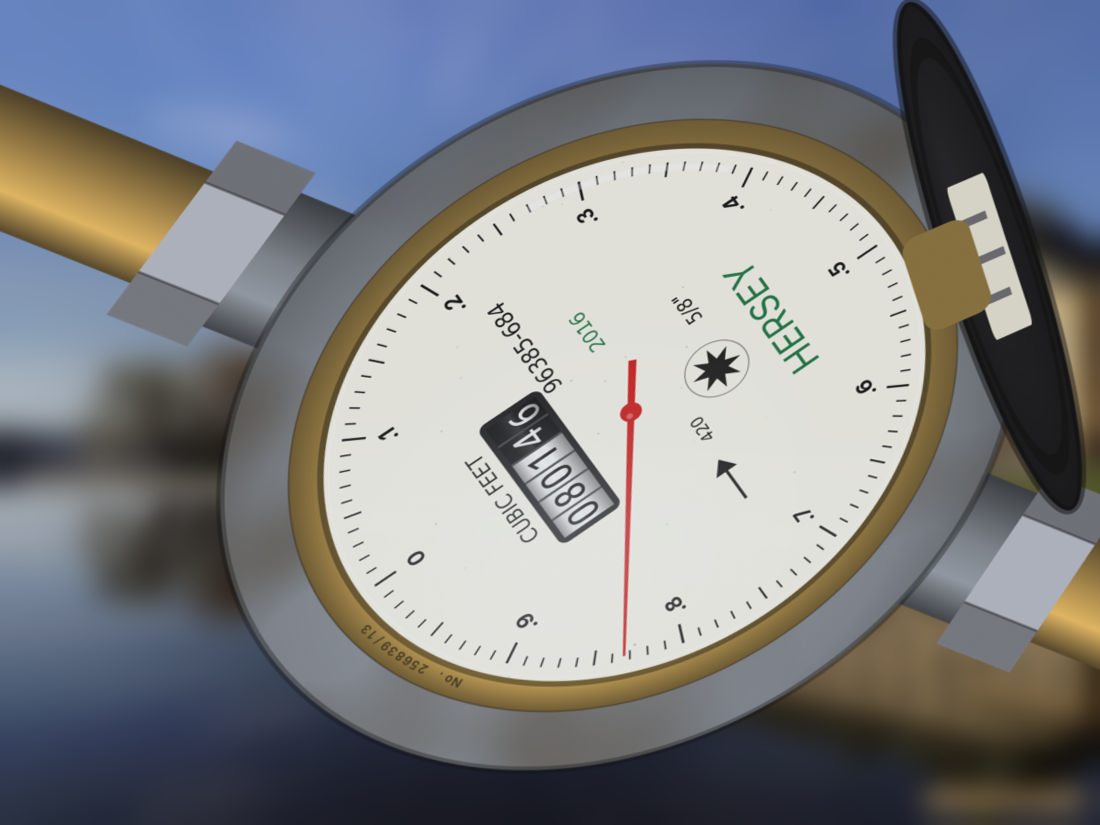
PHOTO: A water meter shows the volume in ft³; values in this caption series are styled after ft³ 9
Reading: ft³ 80145.83
